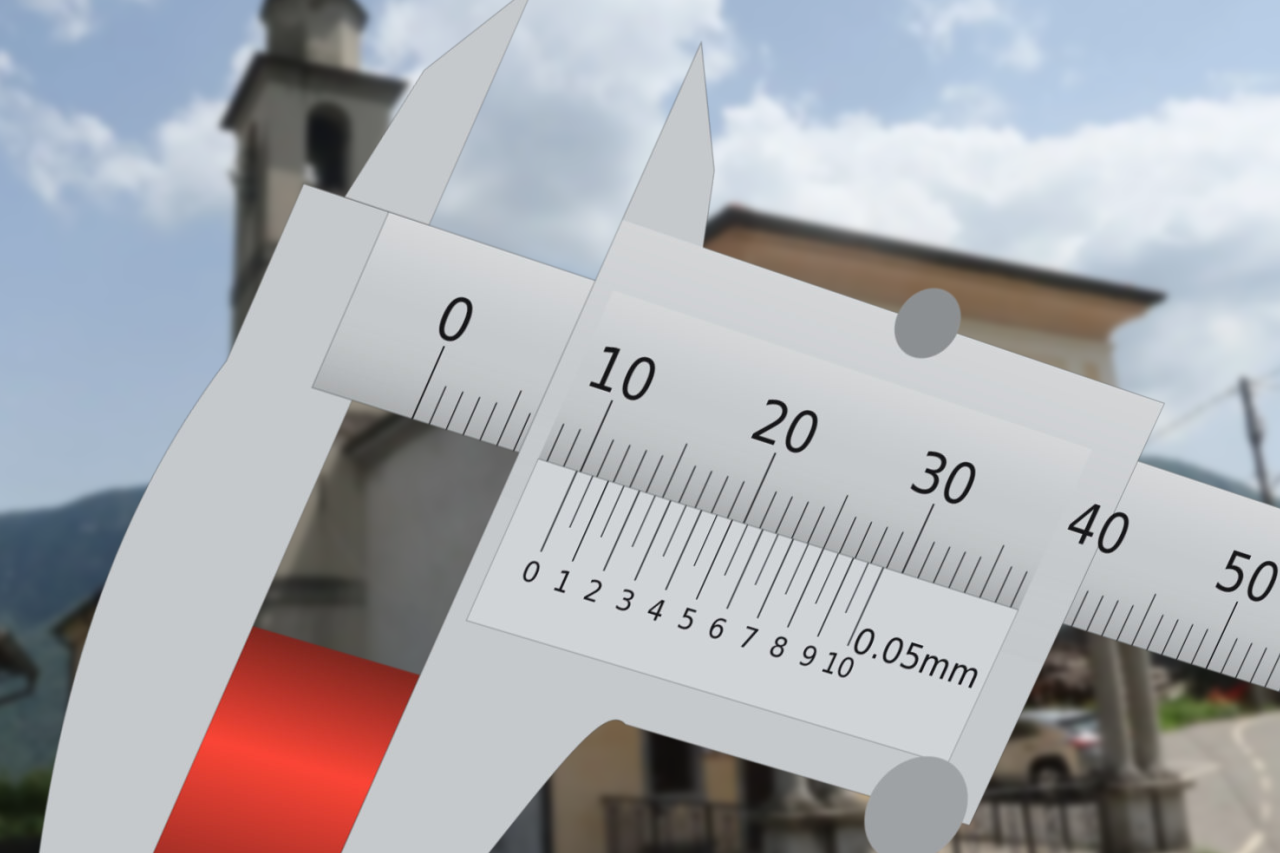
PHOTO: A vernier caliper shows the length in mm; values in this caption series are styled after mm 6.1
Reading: mm 9.8
